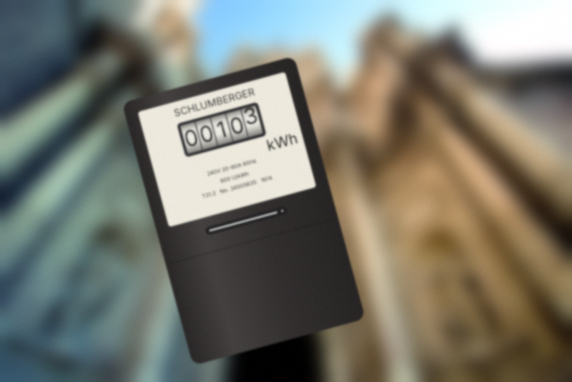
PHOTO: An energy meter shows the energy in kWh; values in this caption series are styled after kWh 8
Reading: kWh 103
